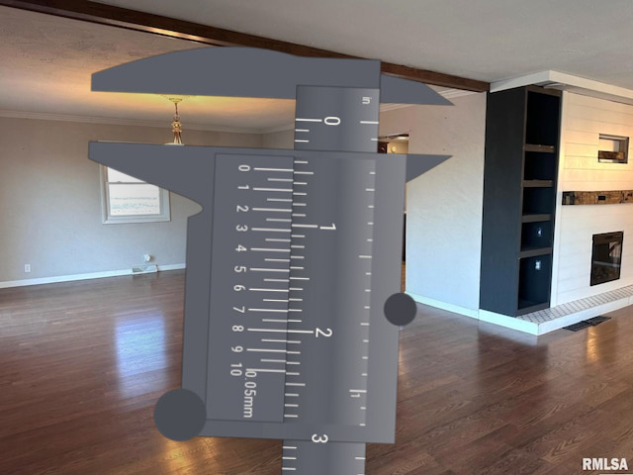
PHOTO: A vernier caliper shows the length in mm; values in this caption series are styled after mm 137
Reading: mm 4.8
